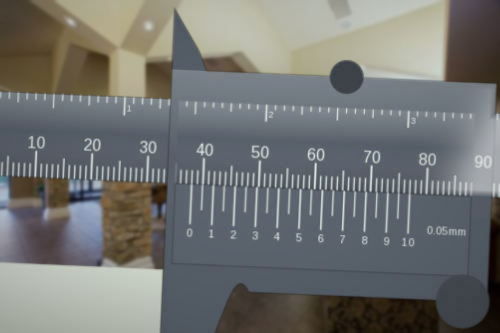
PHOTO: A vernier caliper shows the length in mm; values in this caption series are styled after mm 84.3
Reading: mm 38.0
